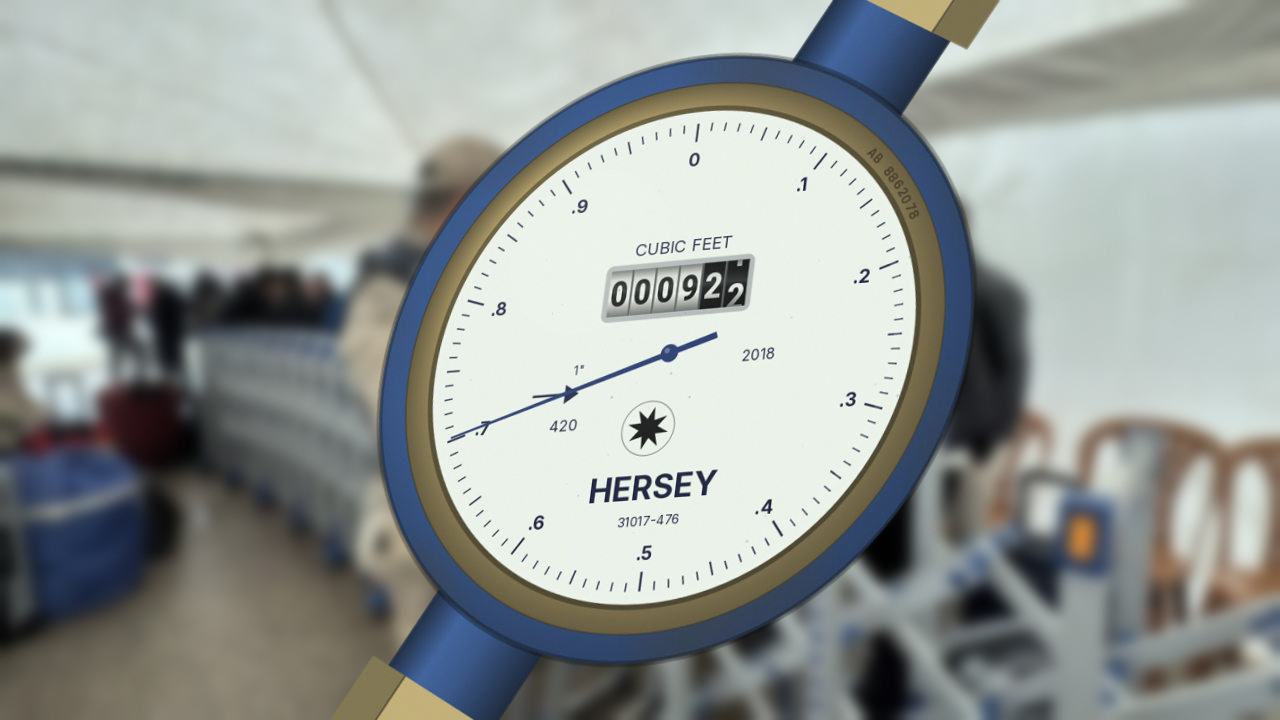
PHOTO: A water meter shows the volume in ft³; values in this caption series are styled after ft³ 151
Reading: ft³ 921.70
